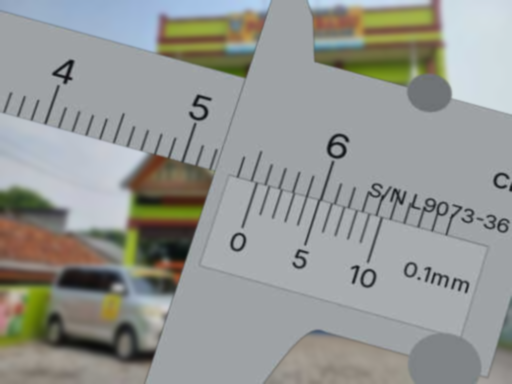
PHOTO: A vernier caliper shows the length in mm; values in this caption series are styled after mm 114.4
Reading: mm 55.4
